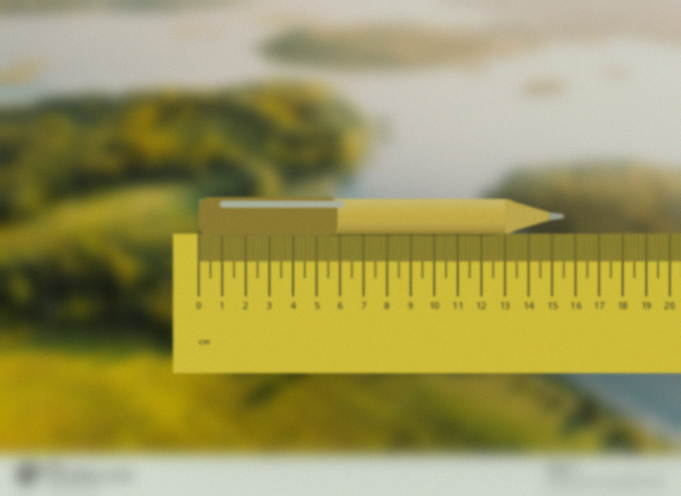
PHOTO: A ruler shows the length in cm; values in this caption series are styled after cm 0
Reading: cm 15.5
